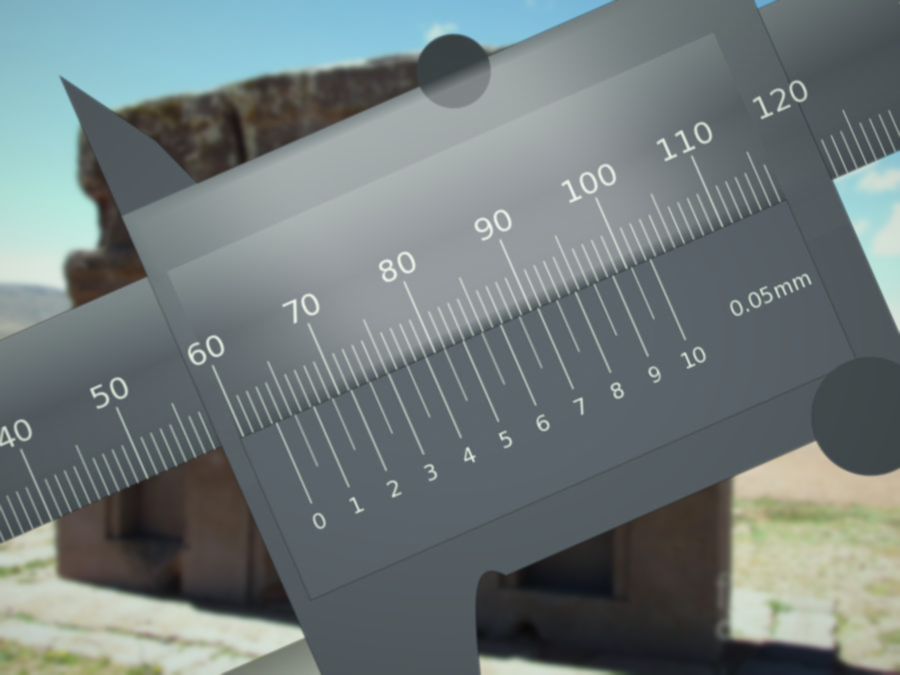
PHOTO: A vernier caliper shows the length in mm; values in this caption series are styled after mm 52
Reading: mm 63.4
